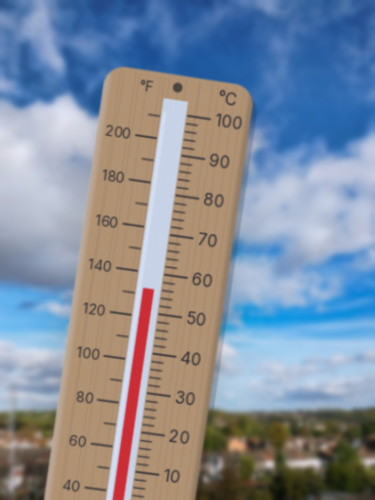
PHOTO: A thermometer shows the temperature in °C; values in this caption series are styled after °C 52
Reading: °C 56
